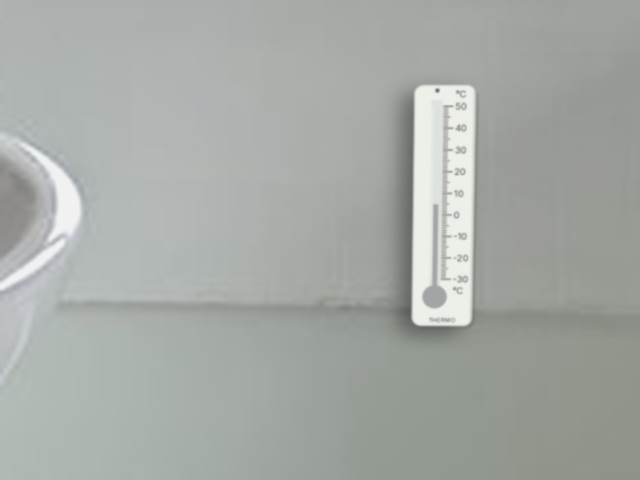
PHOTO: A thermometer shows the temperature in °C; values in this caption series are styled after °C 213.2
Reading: °C 5
